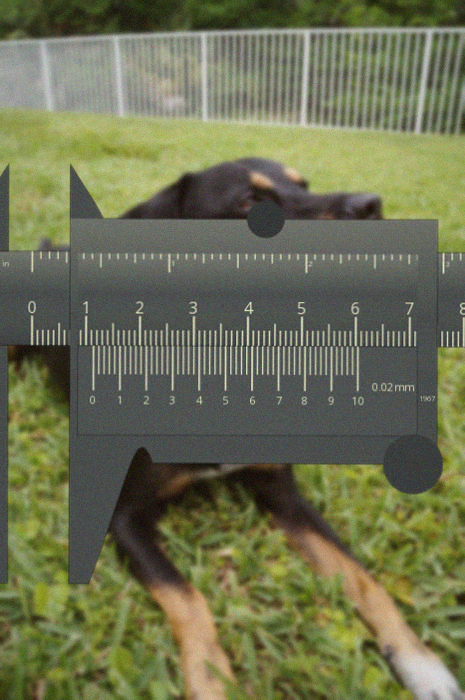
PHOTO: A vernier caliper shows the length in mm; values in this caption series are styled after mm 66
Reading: mm 11.4
